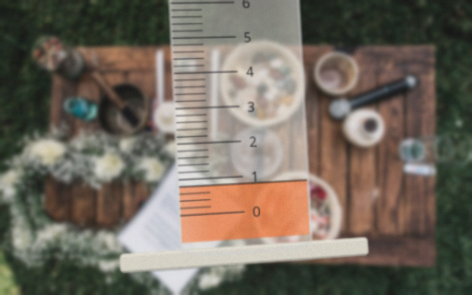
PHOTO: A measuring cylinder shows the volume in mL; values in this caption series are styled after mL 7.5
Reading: mL 0.8
